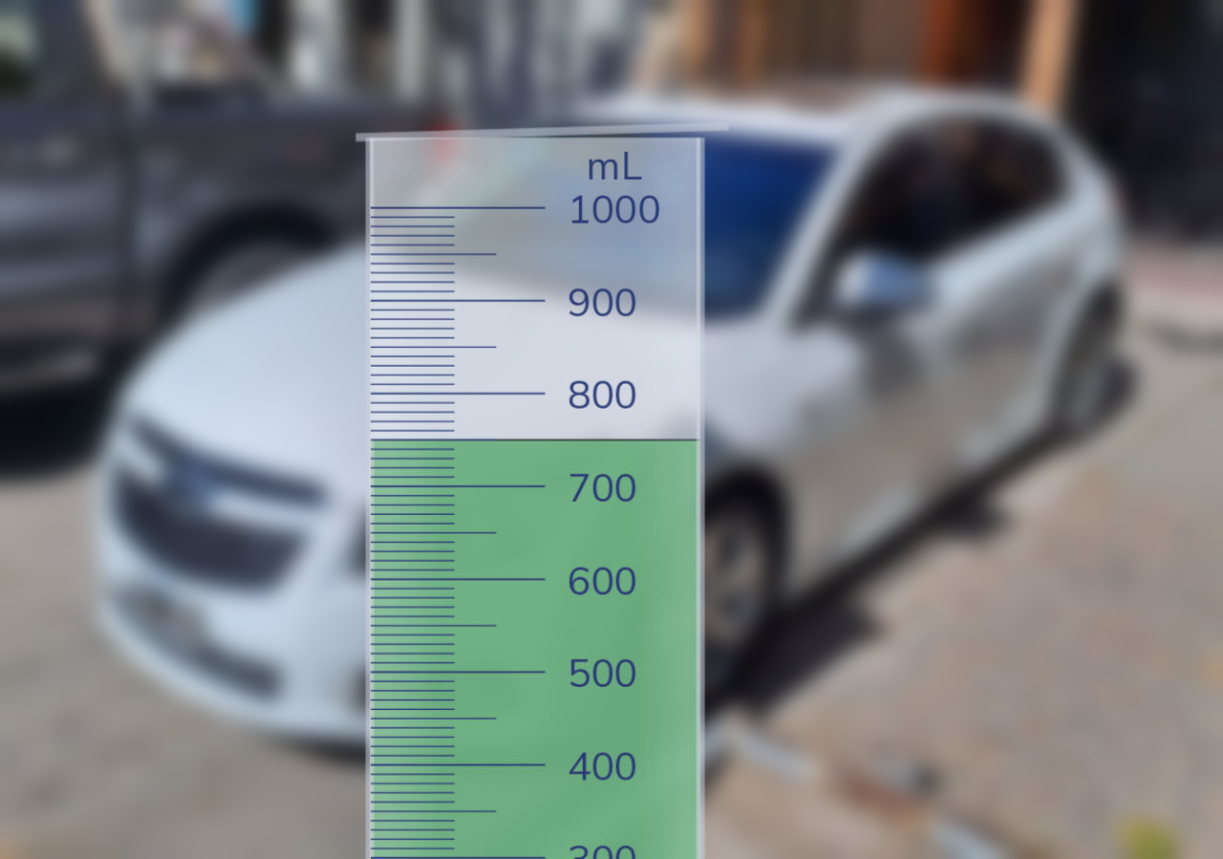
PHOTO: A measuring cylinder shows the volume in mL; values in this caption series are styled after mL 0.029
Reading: mL 750
